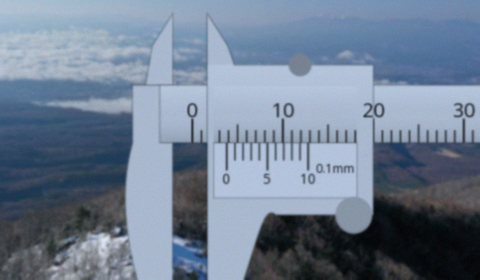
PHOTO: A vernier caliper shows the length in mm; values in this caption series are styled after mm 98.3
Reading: mm 3.8
